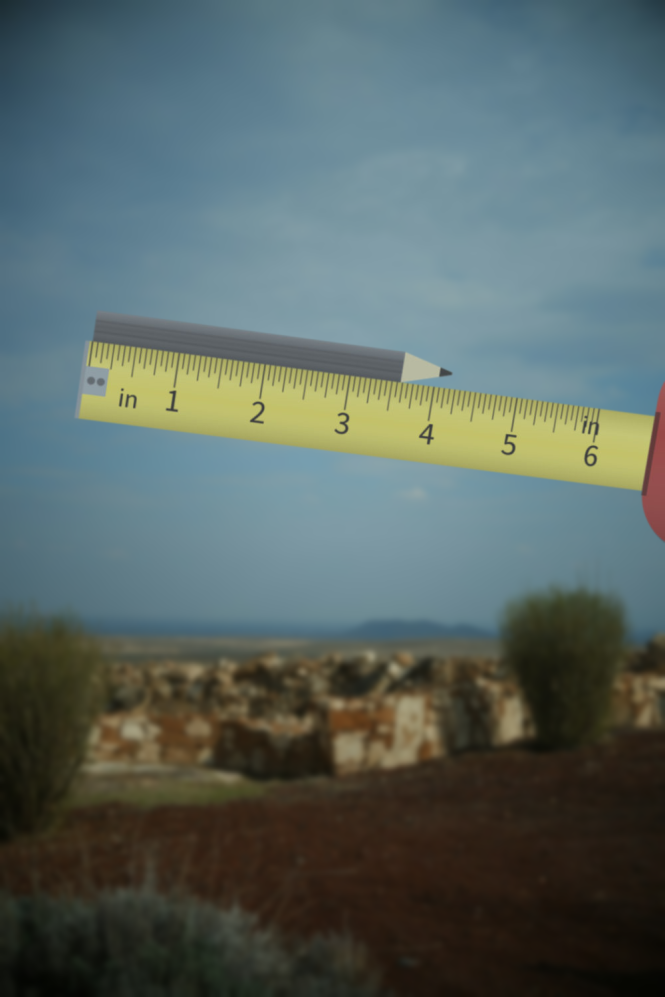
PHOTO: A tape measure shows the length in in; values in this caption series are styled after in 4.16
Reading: in 4.1875
